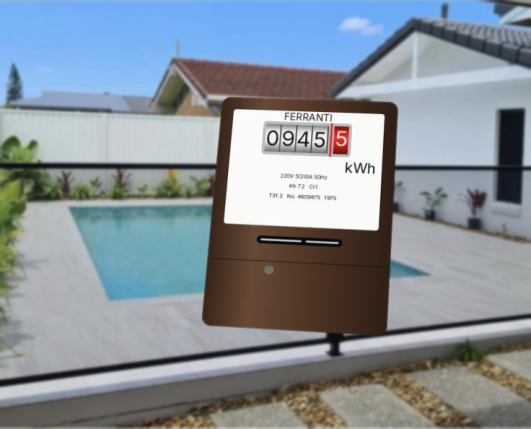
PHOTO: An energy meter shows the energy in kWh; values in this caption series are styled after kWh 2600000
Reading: kWh 945.5
